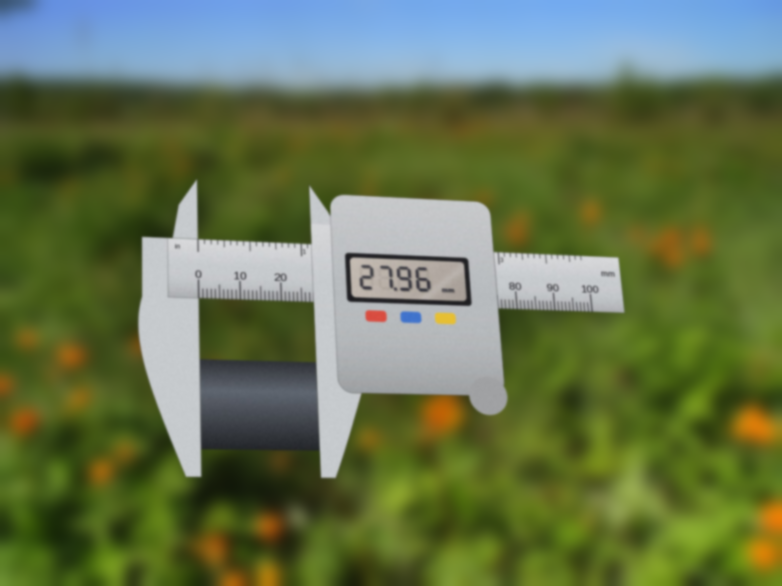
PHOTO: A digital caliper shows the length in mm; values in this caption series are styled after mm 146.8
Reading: mm 27.96
